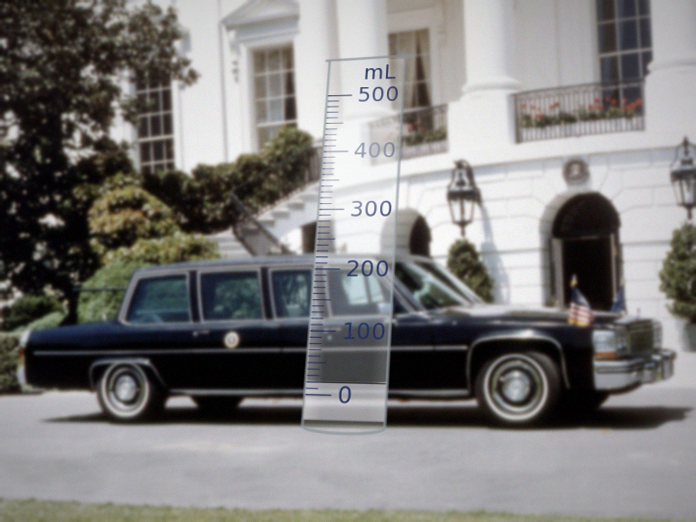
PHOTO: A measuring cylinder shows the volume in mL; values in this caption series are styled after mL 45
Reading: mL 20
